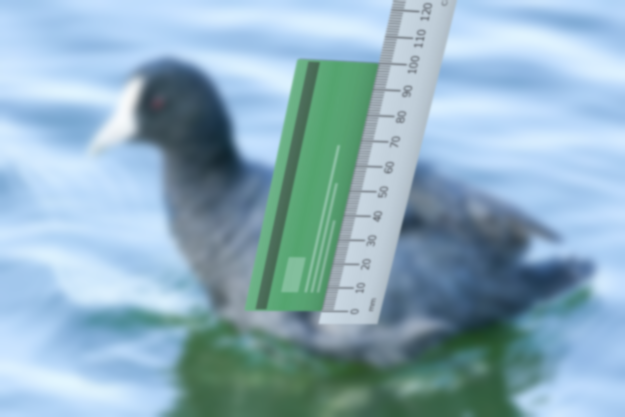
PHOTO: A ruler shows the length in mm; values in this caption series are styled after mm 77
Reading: mm 100
